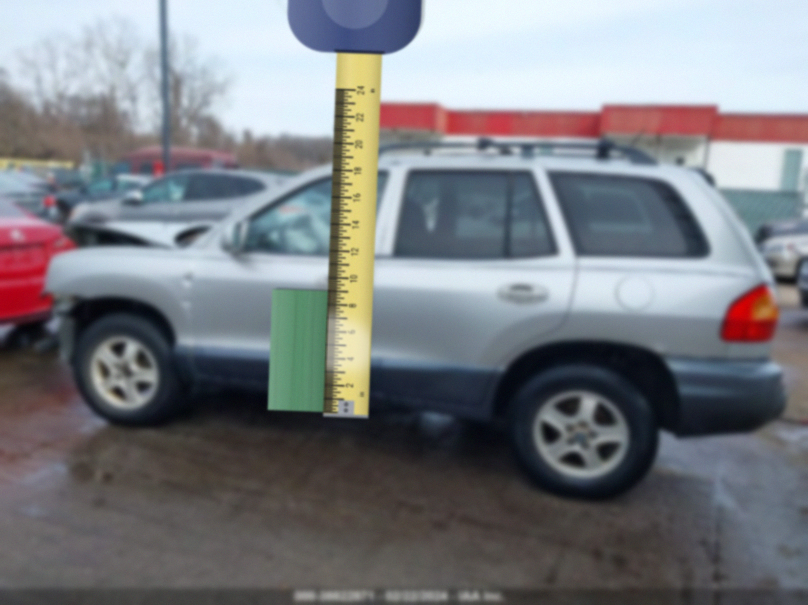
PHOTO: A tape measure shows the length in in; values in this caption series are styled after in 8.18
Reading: in 9
